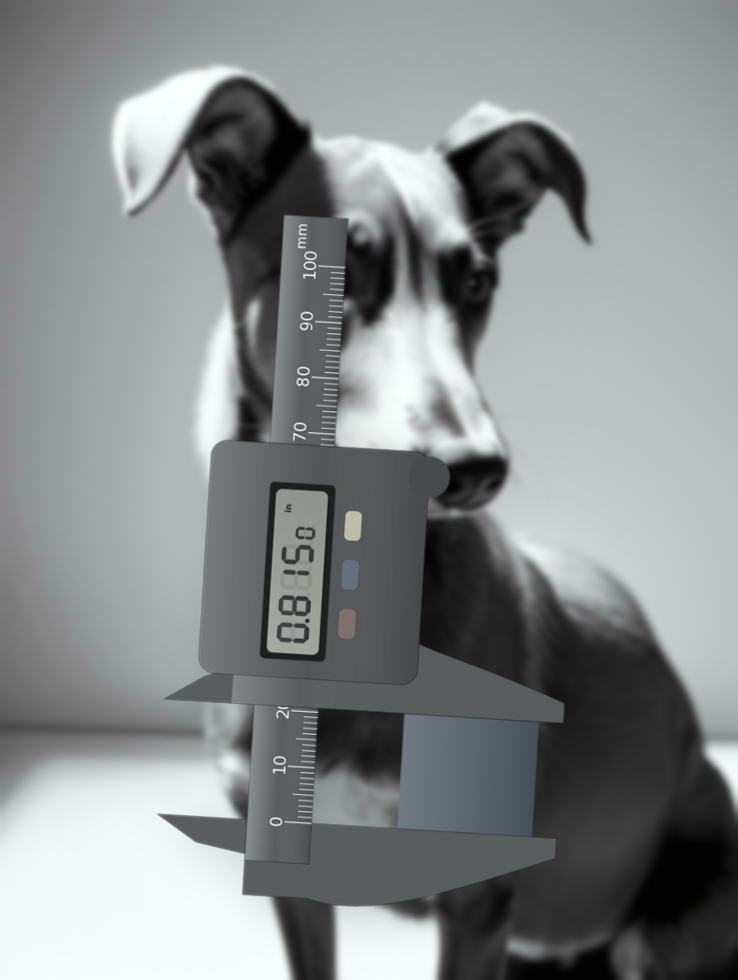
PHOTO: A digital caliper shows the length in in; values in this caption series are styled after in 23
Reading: in 0.8150
